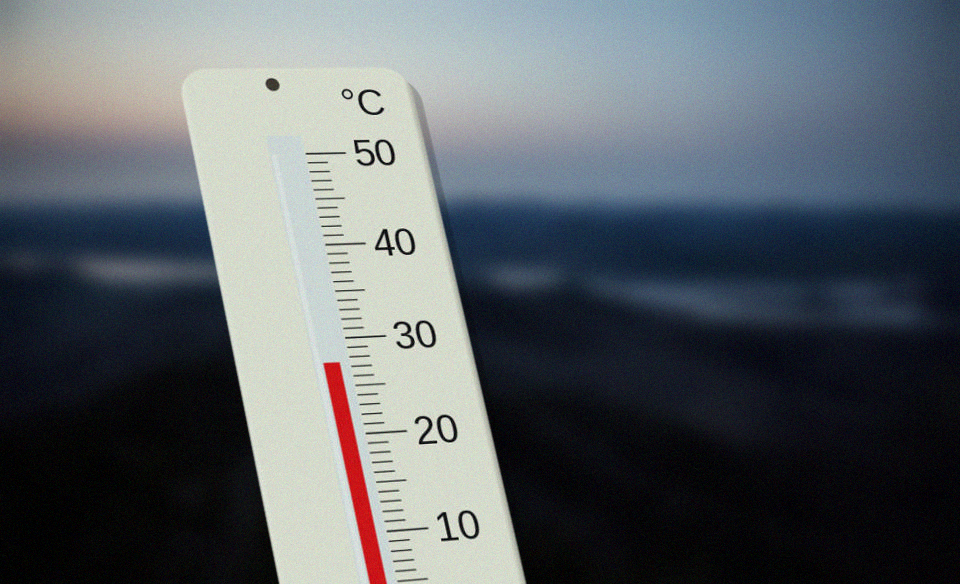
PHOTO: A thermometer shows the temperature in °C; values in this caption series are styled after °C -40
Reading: °C 27.5
